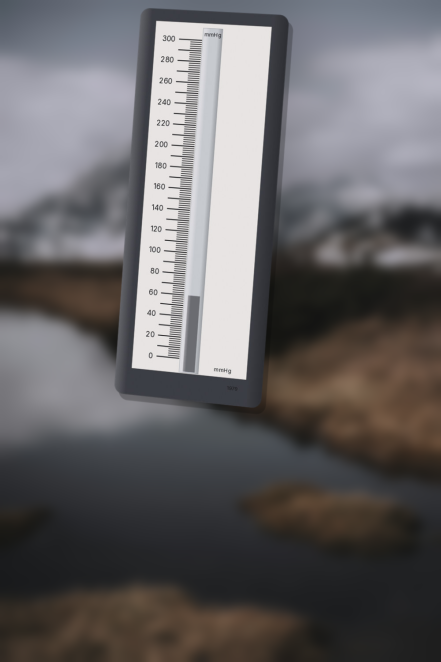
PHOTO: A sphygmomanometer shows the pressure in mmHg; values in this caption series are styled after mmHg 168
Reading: mmHg 60
